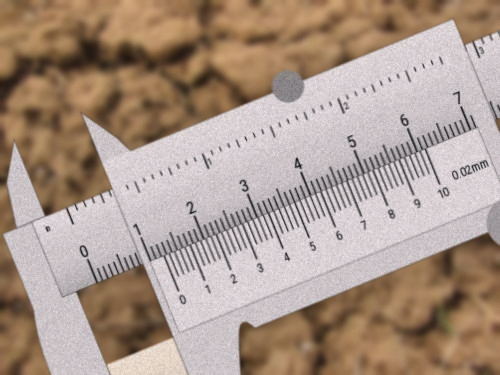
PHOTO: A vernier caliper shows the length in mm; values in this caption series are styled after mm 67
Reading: mm 12.5
